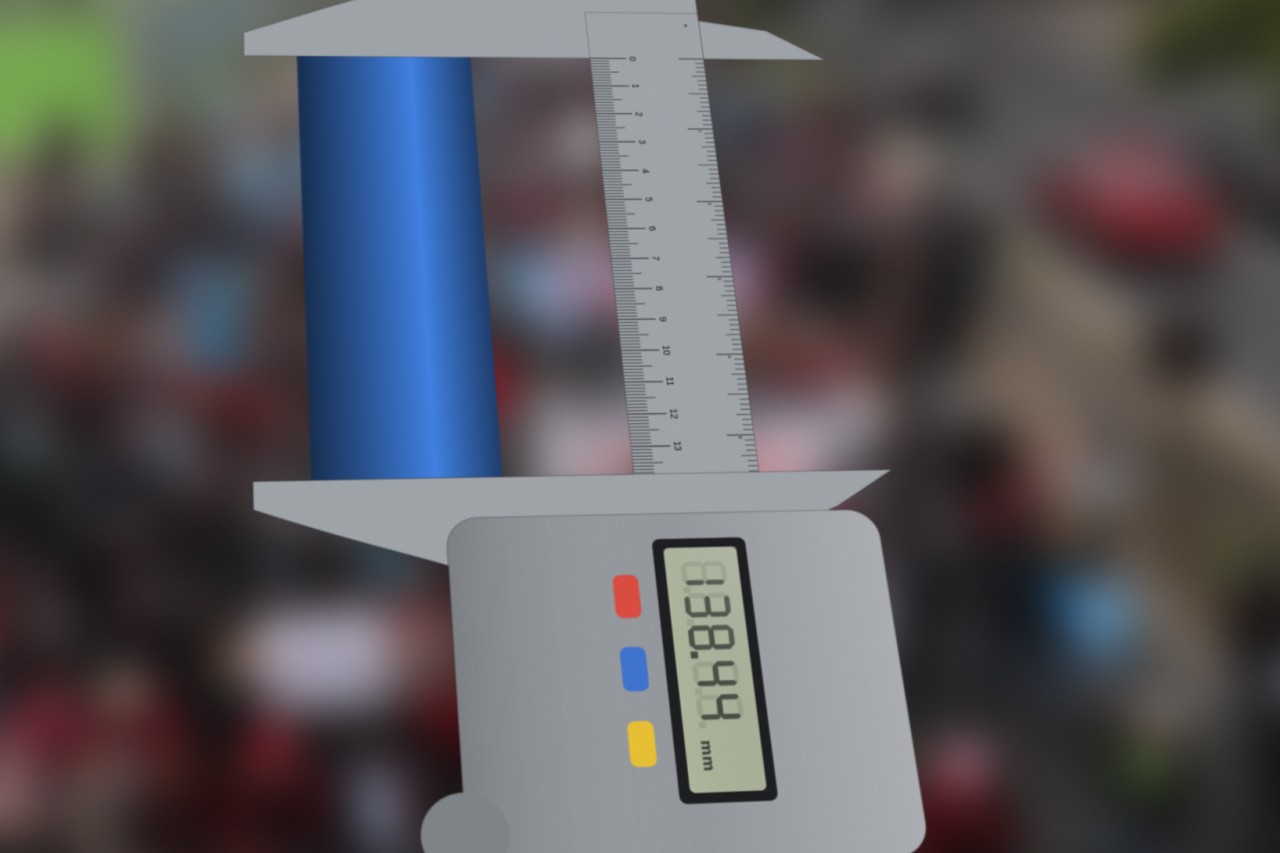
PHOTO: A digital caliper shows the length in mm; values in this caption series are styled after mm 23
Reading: mm 138.44
